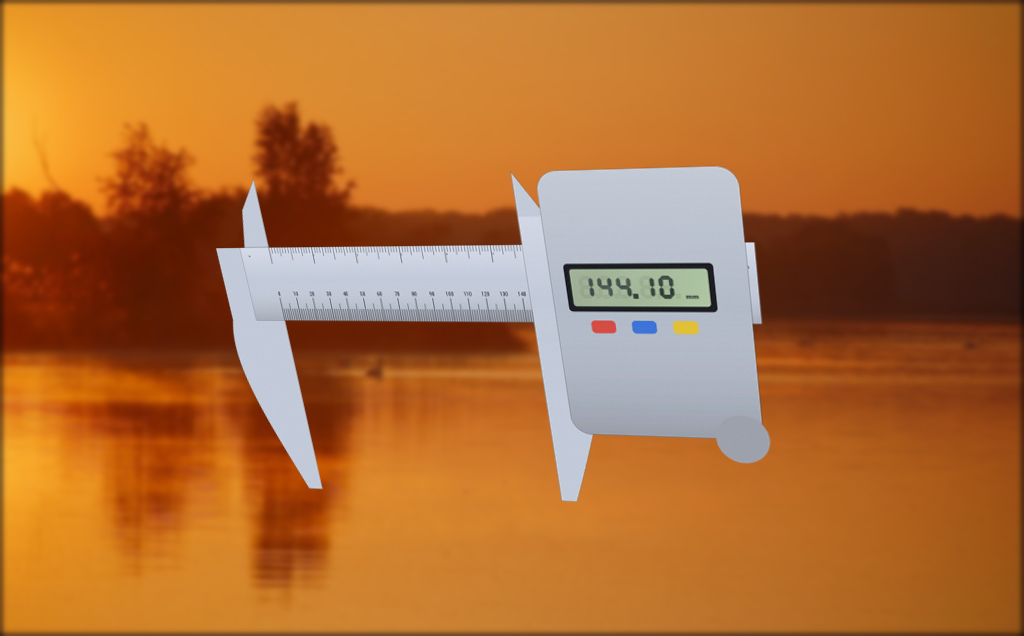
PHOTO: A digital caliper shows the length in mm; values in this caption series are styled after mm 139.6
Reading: mm 144.10
